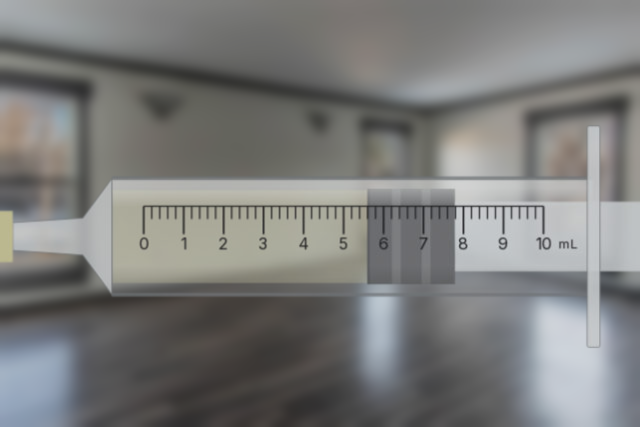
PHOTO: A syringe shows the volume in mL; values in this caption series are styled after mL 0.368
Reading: mL 5.6
